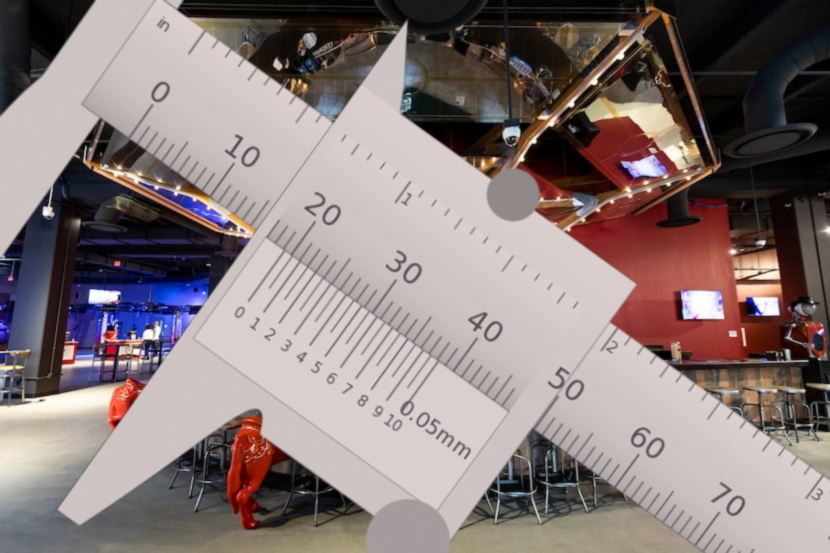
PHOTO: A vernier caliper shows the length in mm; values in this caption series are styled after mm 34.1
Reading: mm 19.2
